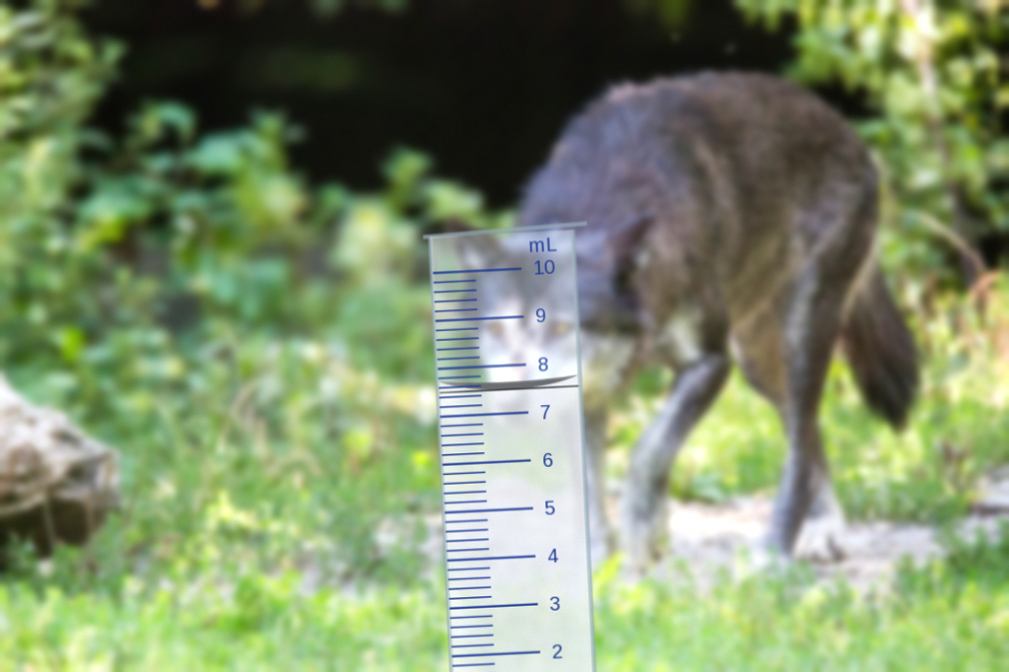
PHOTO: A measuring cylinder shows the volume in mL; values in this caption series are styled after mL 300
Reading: mL 7.5
